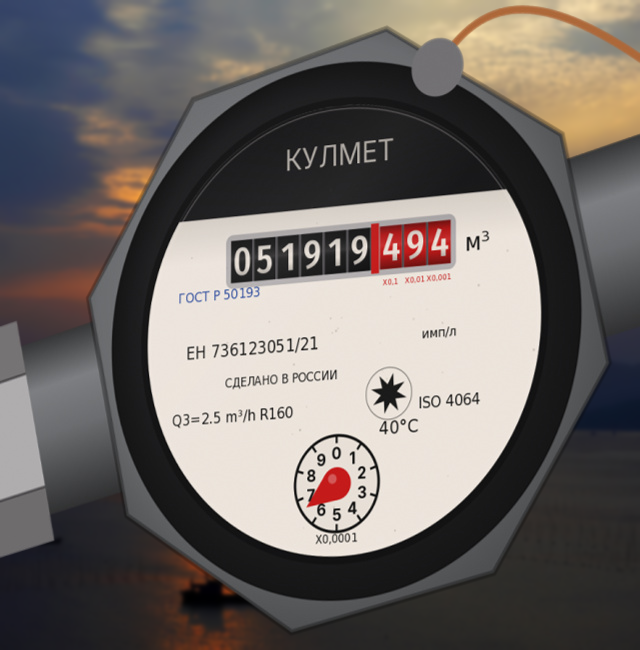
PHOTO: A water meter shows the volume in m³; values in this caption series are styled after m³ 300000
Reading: m³ 51919.4946
